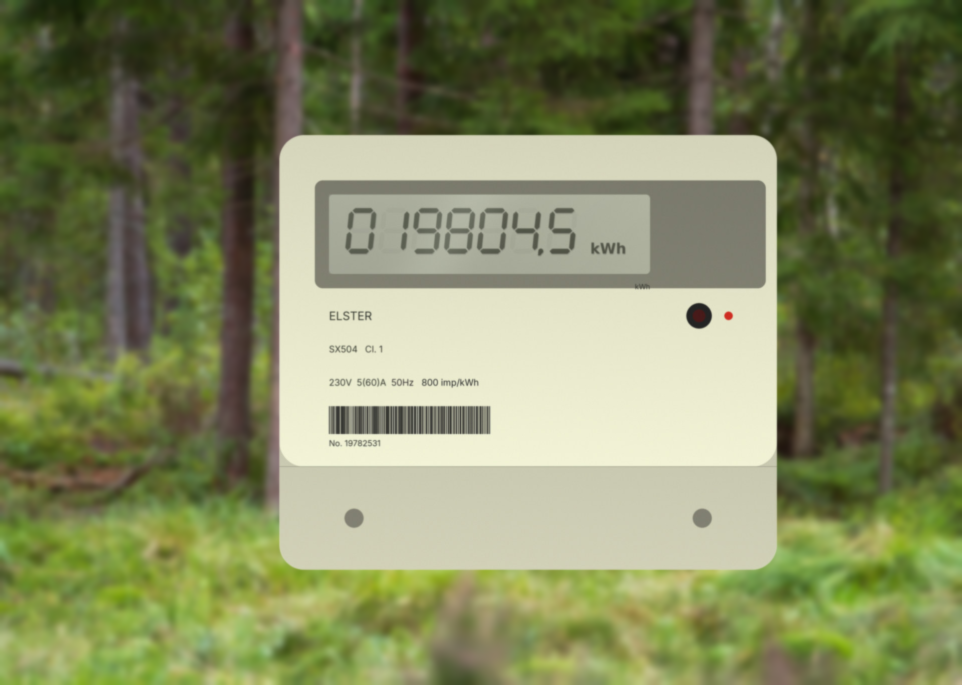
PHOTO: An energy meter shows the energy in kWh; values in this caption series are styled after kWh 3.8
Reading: kWh 19804.5
